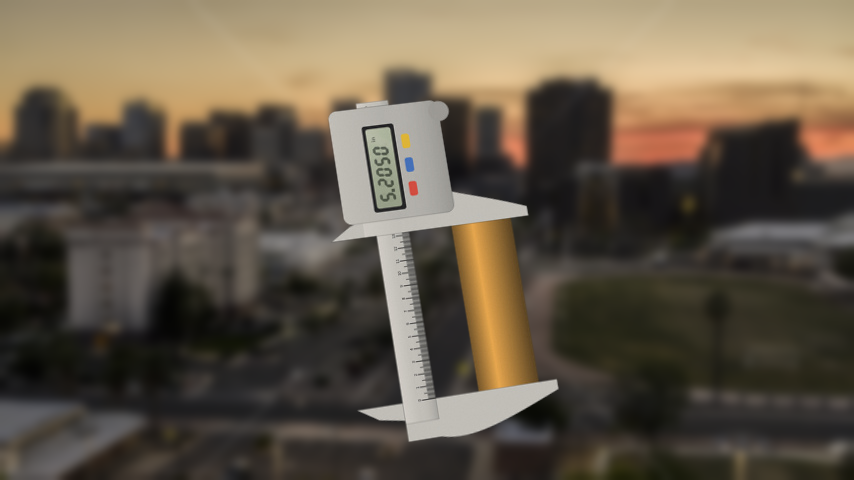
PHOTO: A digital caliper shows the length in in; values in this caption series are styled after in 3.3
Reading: in 5.2050
